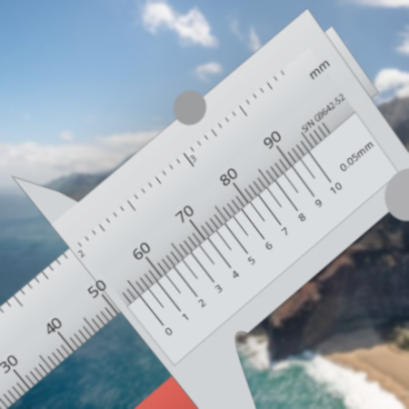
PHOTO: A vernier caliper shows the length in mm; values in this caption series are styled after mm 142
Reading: mm 55.0
